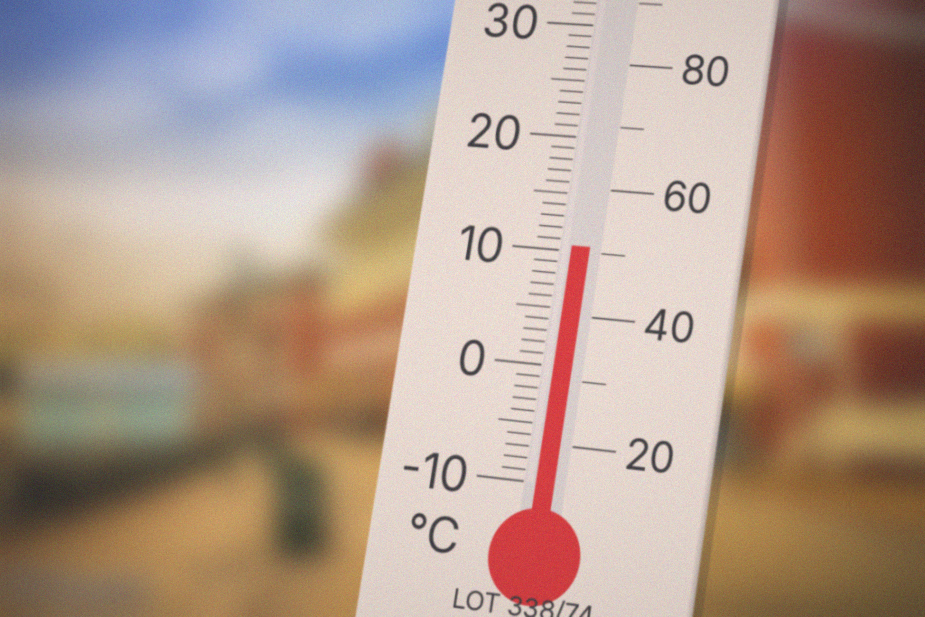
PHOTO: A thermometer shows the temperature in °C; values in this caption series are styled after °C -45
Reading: °C 10.5
